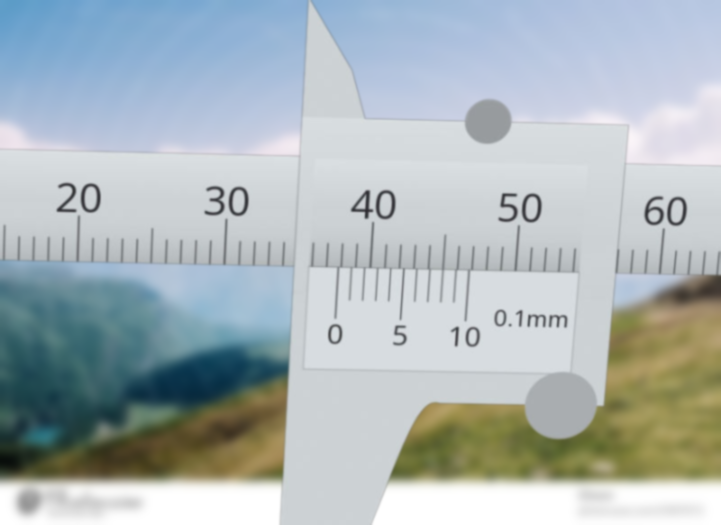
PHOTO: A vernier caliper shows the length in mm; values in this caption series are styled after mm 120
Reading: mm 37.8
